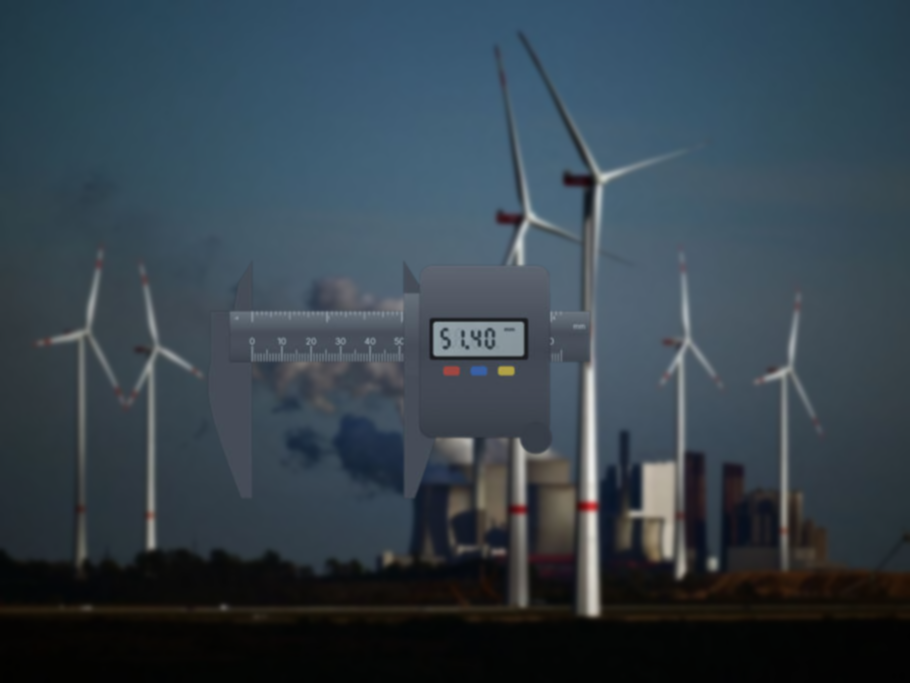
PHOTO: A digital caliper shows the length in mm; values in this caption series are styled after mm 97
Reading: mm 51.40
